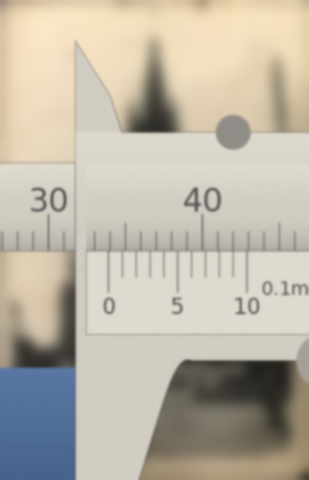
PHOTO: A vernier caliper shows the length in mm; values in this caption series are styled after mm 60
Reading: mm 33.9
